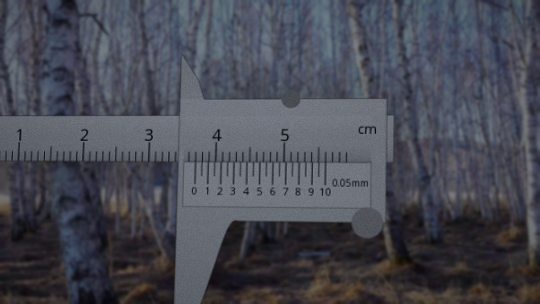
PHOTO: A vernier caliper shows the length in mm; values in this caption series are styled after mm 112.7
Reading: mm 37.0
